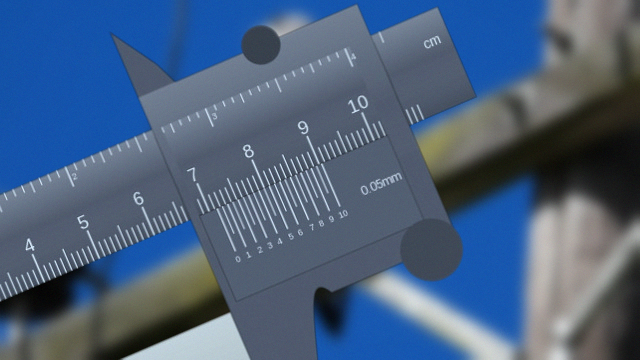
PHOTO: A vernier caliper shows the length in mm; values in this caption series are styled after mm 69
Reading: mm 71.4
